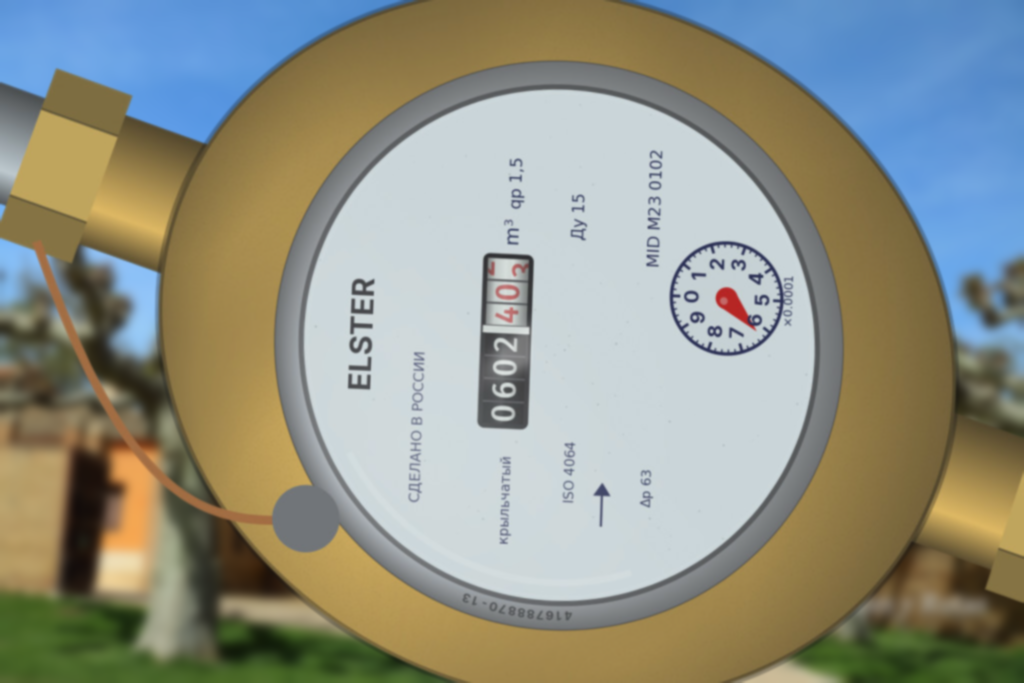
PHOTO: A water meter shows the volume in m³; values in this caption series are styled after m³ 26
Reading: m³ 602.4026
